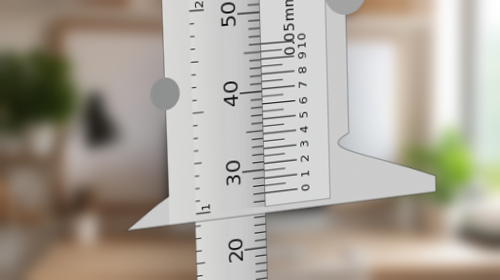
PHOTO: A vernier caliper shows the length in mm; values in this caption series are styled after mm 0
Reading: mm 27.0
